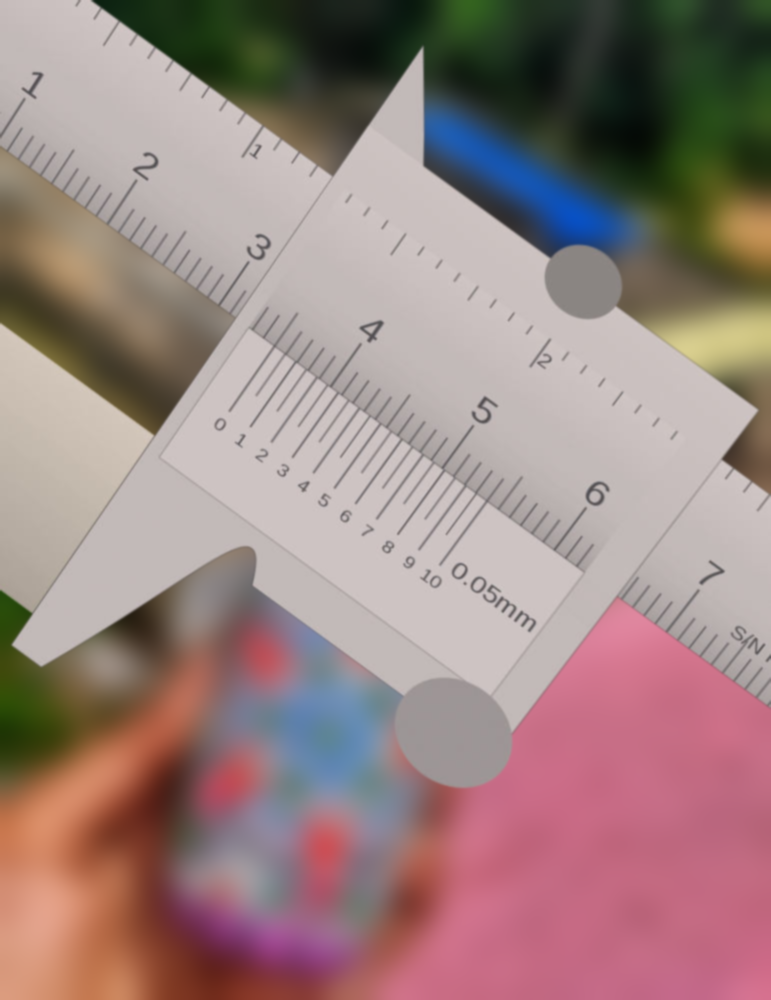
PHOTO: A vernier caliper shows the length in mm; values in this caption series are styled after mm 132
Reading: mm 35.0
